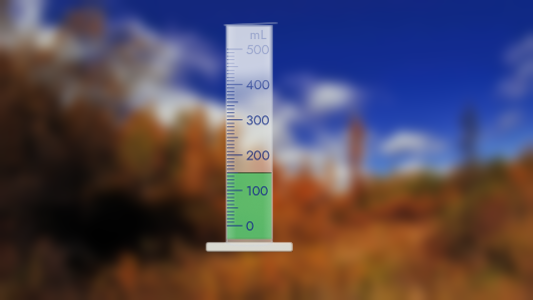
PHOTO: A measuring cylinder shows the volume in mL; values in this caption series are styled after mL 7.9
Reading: mL 150
